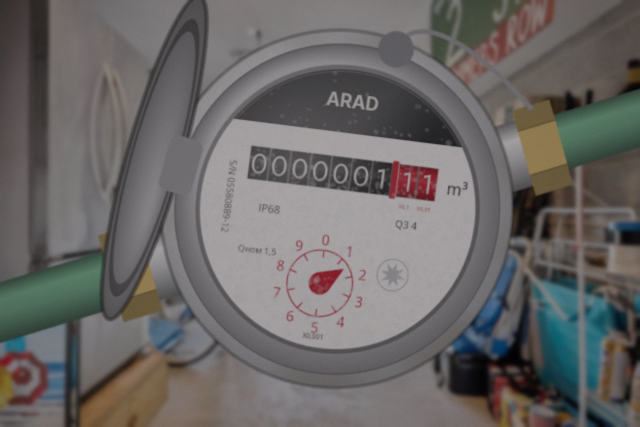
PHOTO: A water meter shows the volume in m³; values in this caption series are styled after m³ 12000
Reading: m³ 1.111
